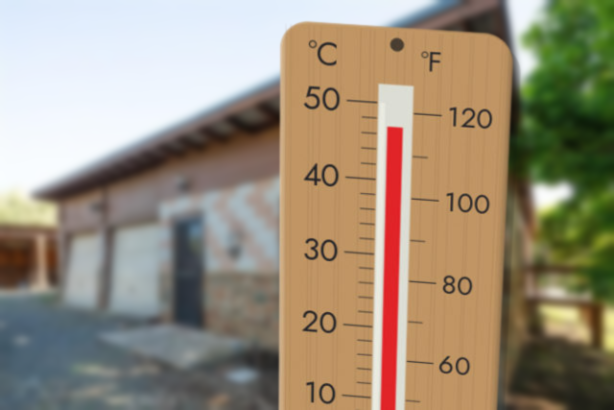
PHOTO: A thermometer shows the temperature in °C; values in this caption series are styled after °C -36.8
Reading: °C 47
